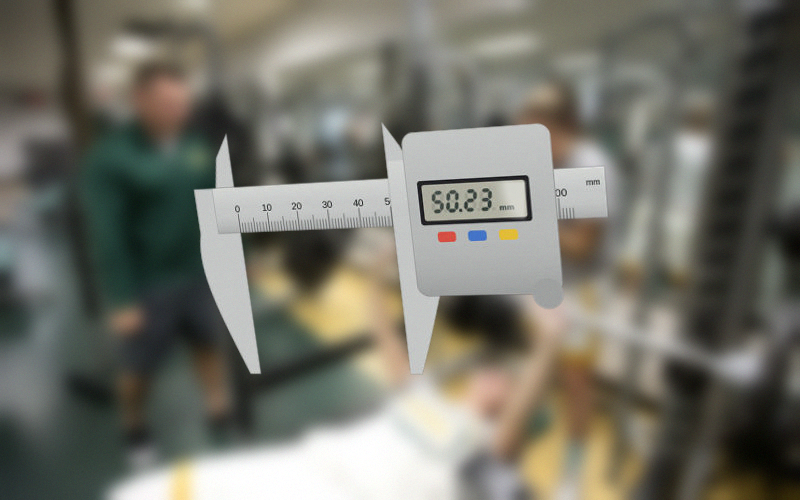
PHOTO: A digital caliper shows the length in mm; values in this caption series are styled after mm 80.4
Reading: mm 50.23
